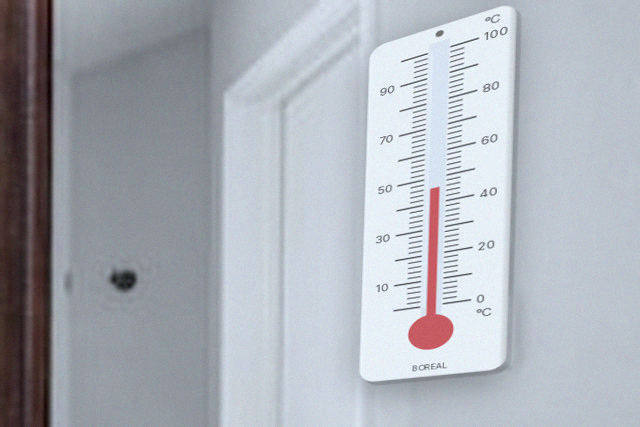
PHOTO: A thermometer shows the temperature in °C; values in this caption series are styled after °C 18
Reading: °C 46
